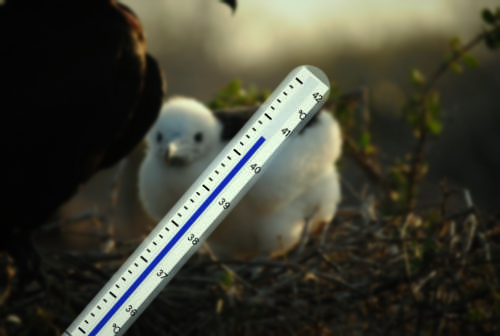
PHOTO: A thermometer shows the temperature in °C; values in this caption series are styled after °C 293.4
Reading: °C 40.6
